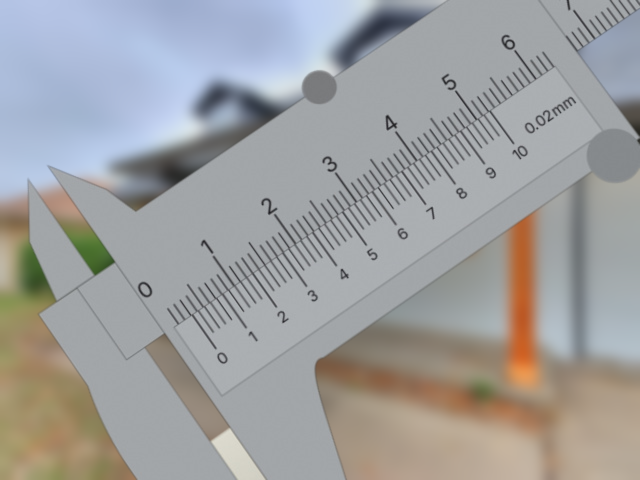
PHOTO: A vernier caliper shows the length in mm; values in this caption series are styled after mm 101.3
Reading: mm 3.2
